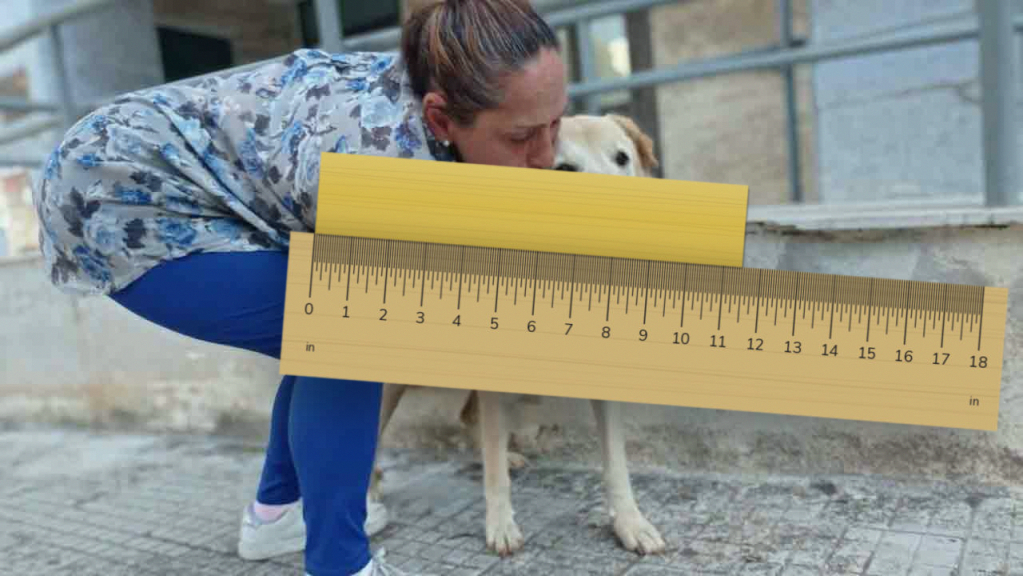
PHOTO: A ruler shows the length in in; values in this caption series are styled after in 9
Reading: in 11.5
